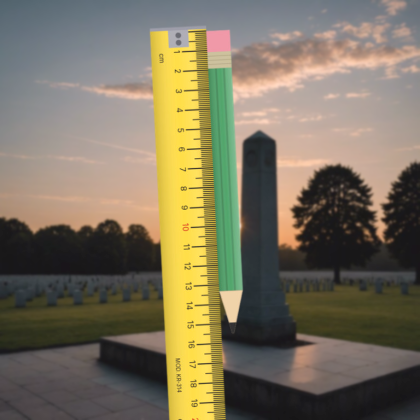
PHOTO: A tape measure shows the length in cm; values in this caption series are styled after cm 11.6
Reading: cm 15.5
